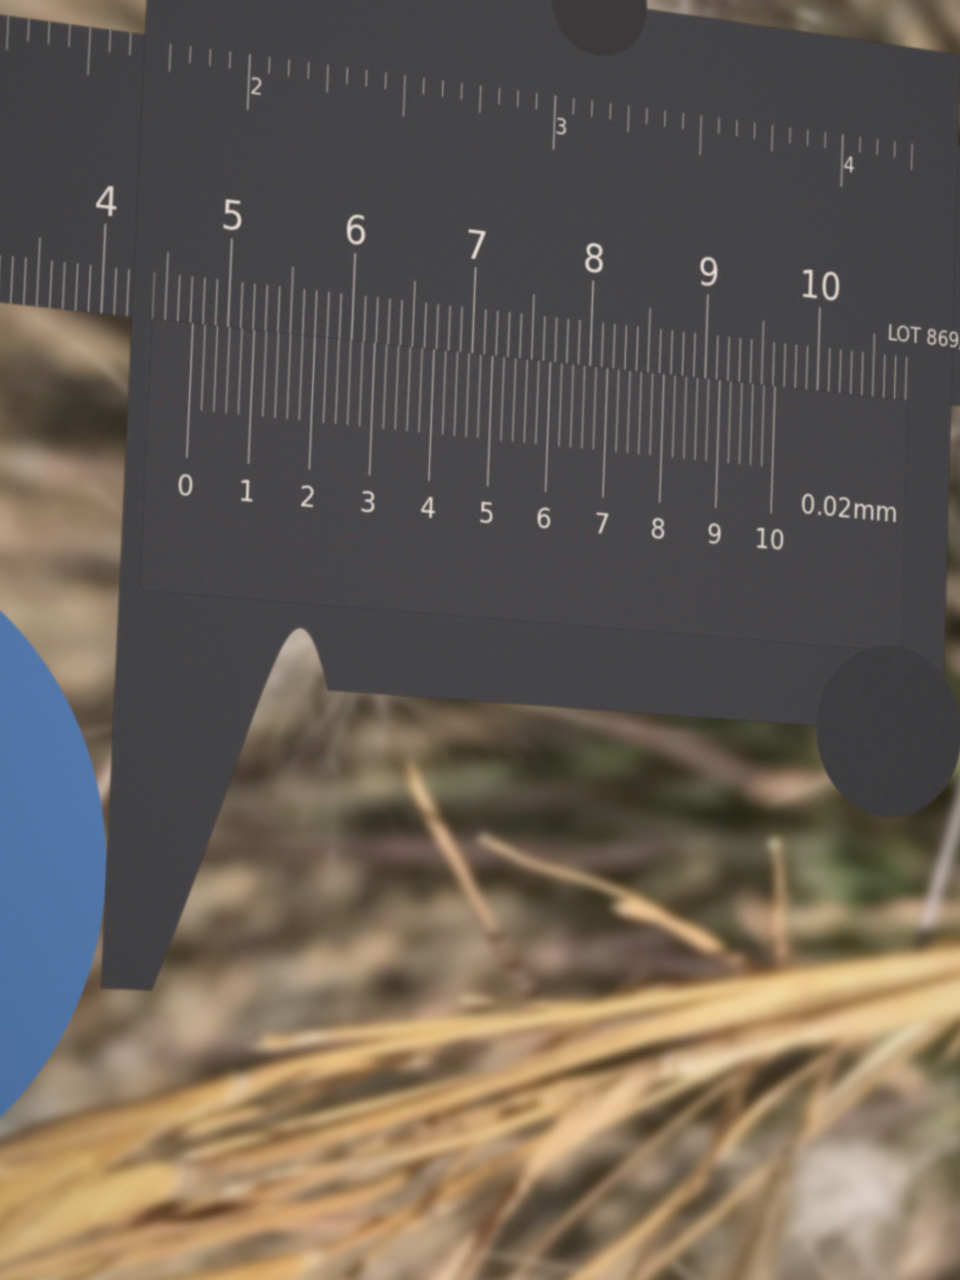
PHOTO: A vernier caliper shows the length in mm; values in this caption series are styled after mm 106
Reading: mm 47.2
